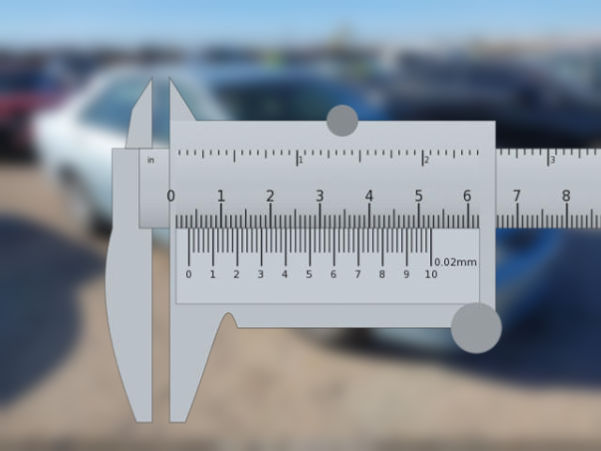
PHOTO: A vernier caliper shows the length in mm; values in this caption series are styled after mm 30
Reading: mm 3.5
